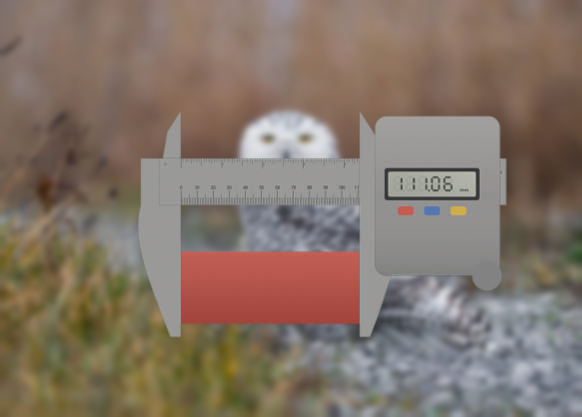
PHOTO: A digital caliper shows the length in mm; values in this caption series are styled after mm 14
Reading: mm 111.06
